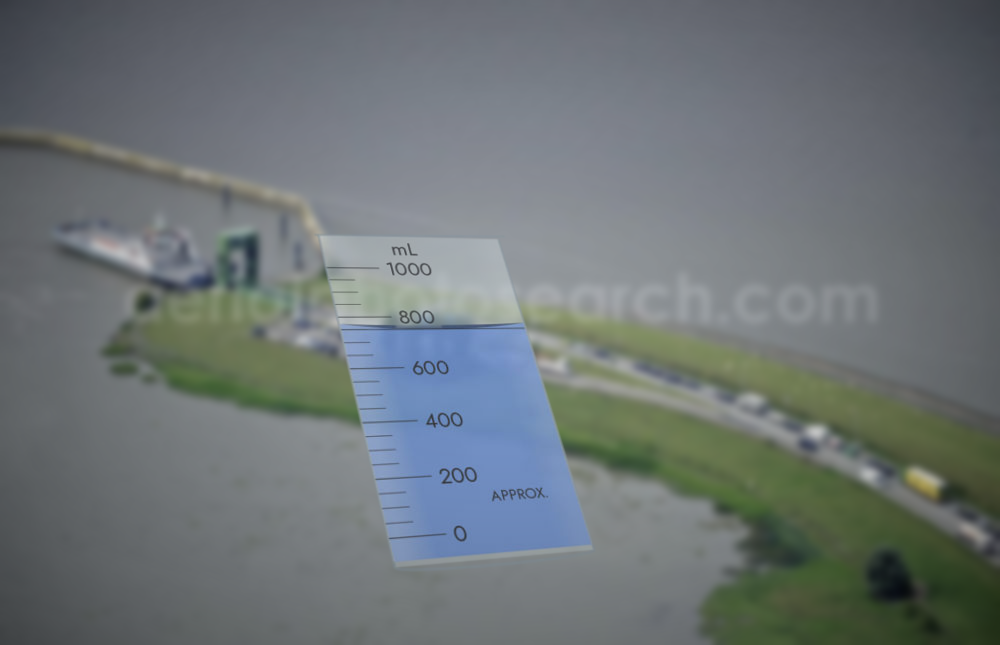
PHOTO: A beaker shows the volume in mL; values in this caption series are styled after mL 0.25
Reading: mL 750
